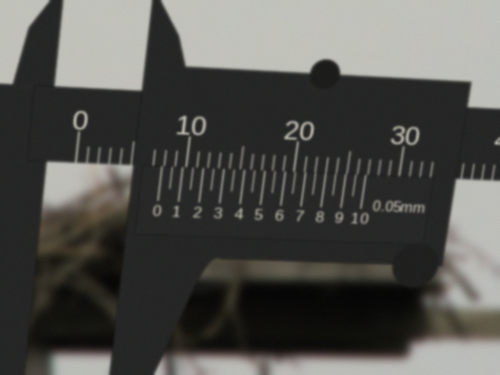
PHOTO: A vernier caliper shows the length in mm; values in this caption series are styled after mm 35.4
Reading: mm 7.8
